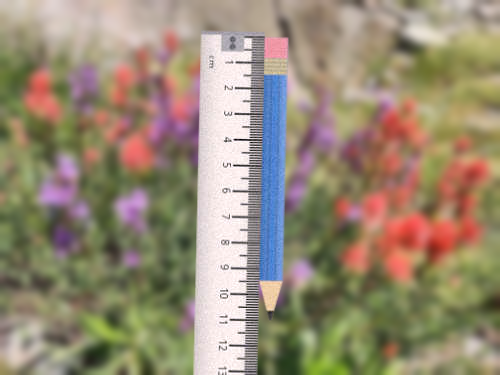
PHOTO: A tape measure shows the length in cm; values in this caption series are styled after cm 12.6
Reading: cm 11
